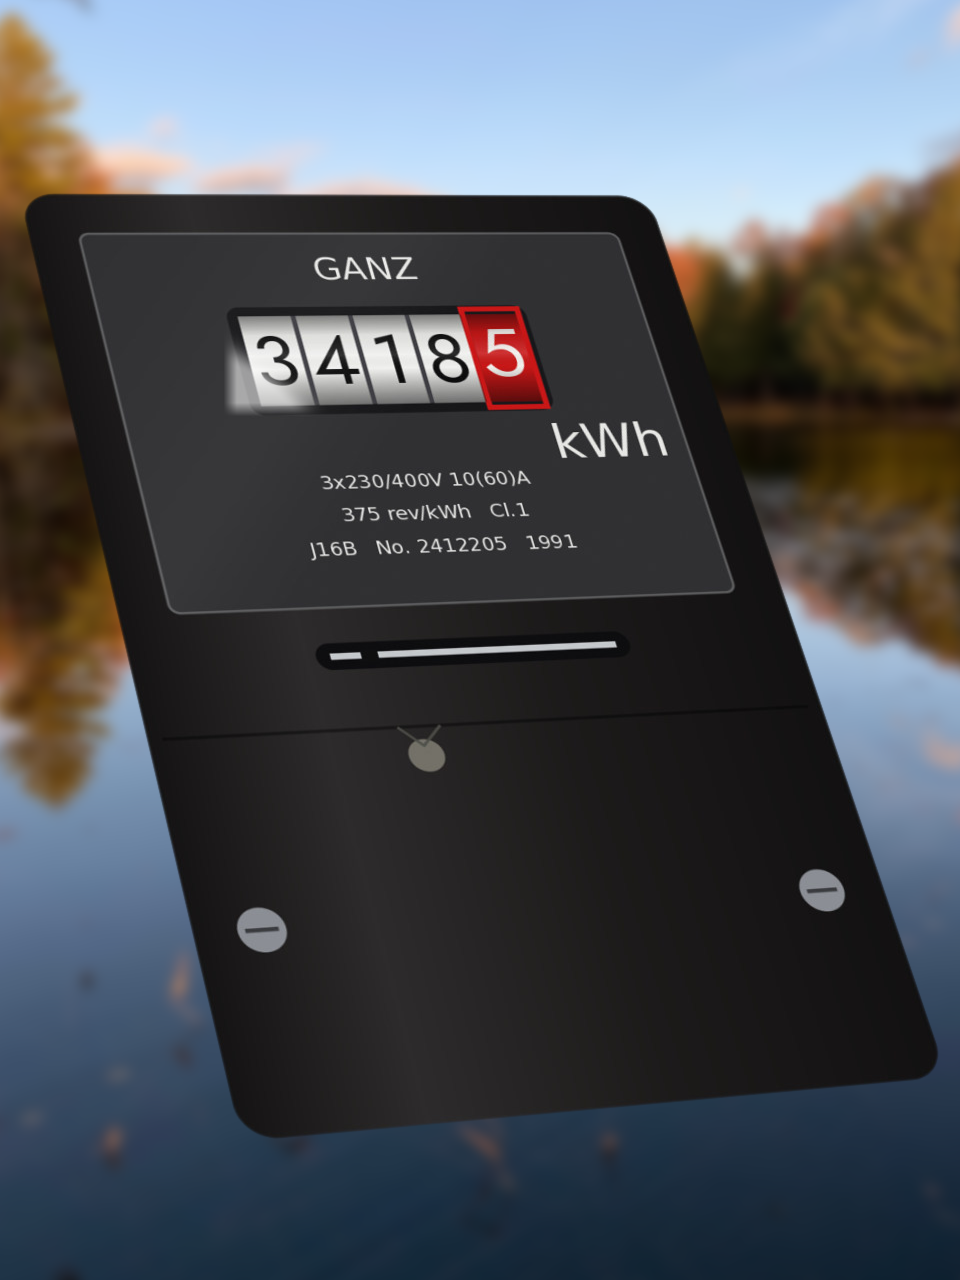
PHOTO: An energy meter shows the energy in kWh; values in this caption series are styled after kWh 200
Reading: kWh 3418.5
